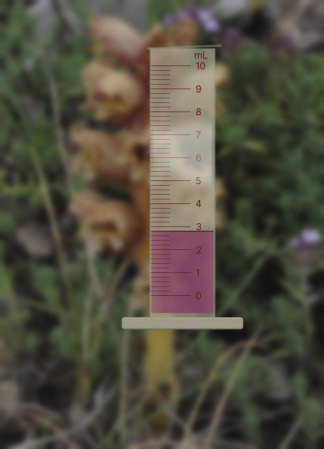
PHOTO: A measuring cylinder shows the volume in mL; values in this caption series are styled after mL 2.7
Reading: mL 2.8
